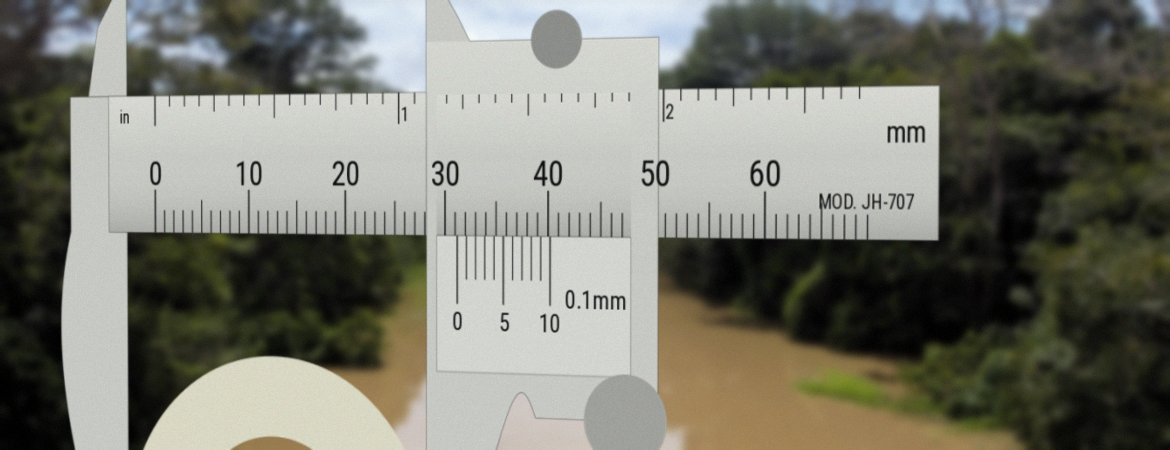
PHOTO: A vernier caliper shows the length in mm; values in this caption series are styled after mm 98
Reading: mm 31.2
